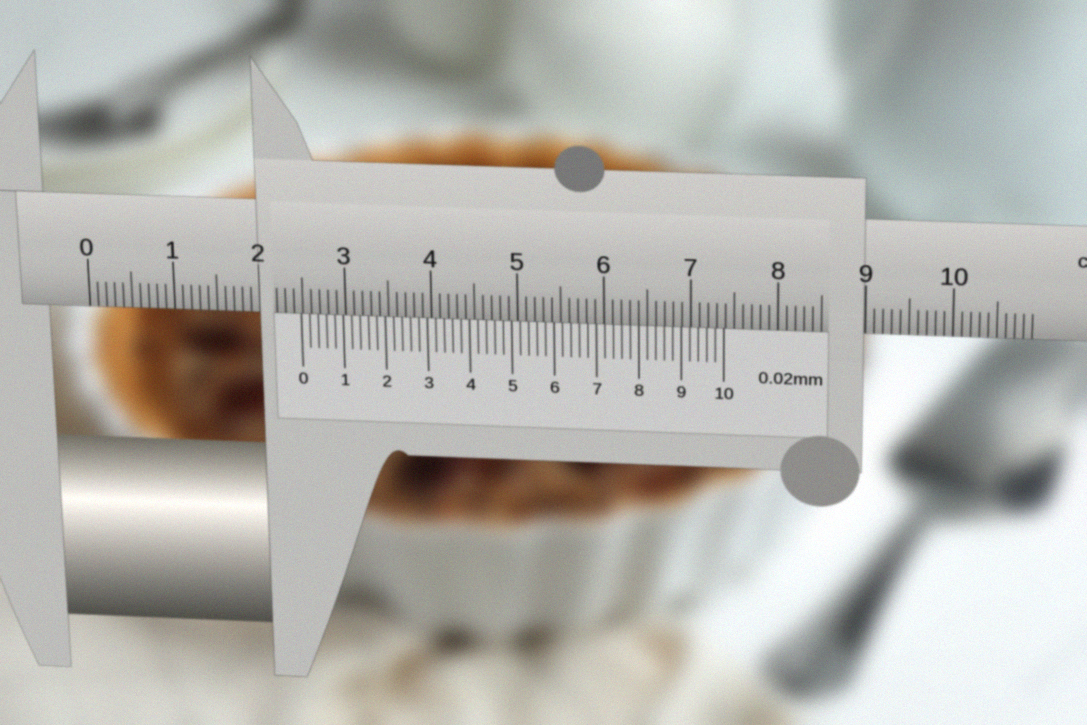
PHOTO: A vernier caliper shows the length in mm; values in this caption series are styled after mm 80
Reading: mm 24.8
